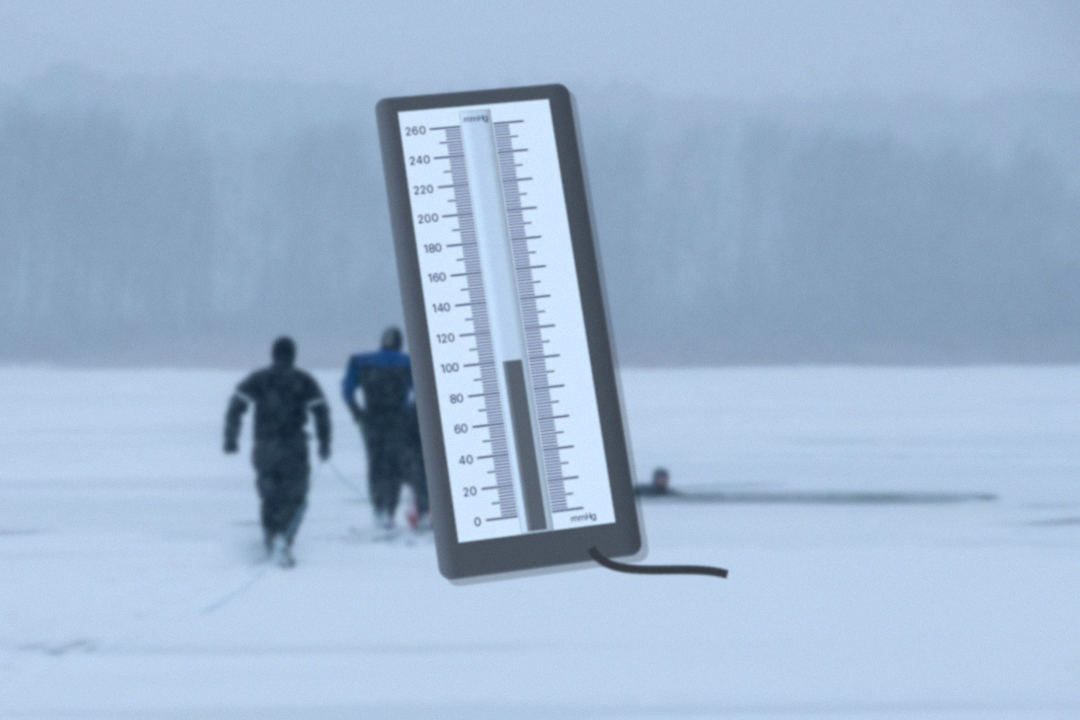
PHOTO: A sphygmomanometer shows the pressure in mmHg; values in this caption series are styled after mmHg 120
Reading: mmHg 100
